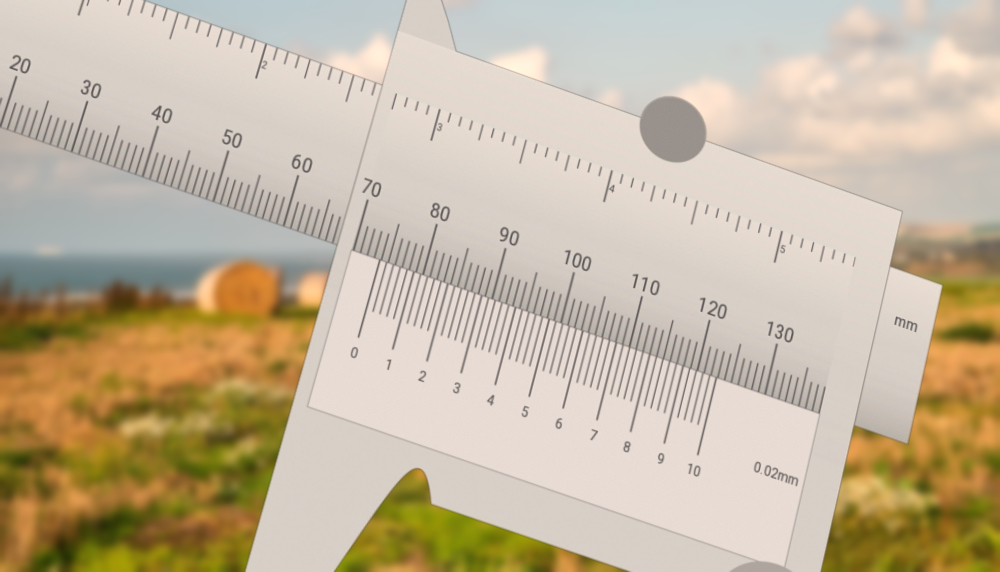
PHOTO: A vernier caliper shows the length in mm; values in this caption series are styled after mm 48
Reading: mm 73.8
